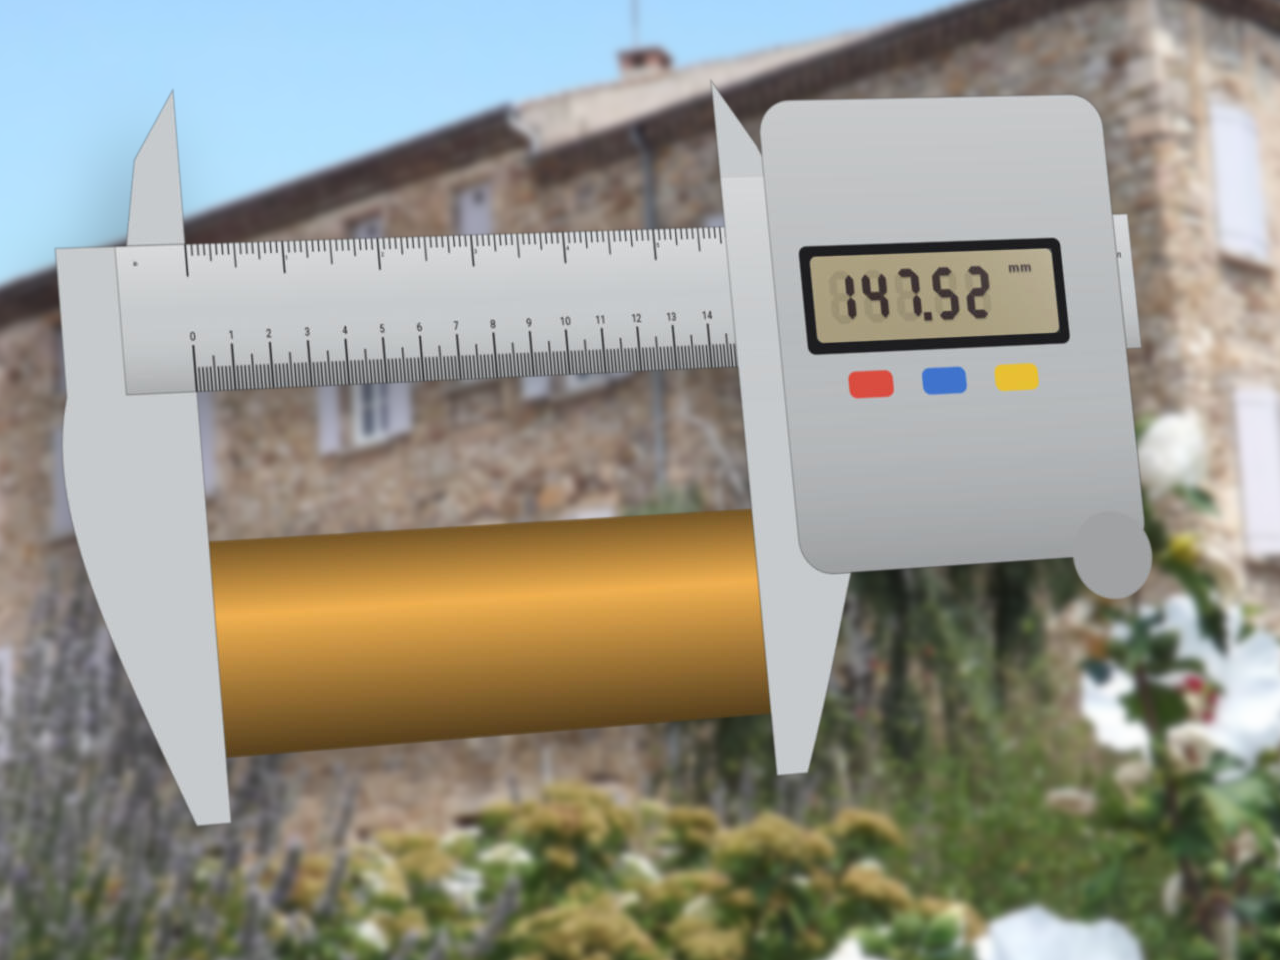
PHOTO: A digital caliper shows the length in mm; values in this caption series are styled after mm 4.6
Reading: mm 147.52
